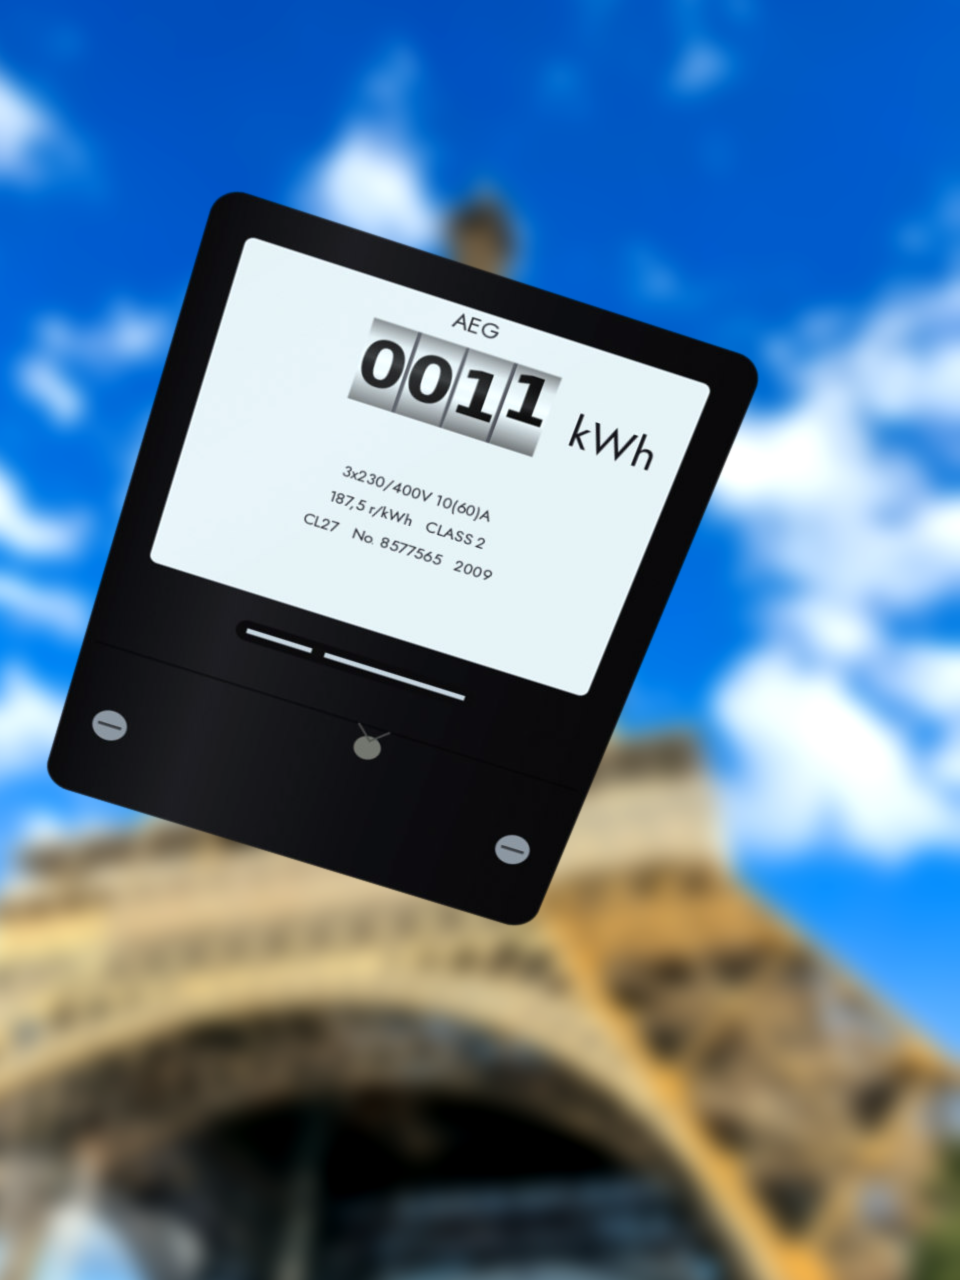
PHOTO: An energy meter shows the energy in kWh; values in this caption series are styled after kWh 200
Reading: kWh 11
